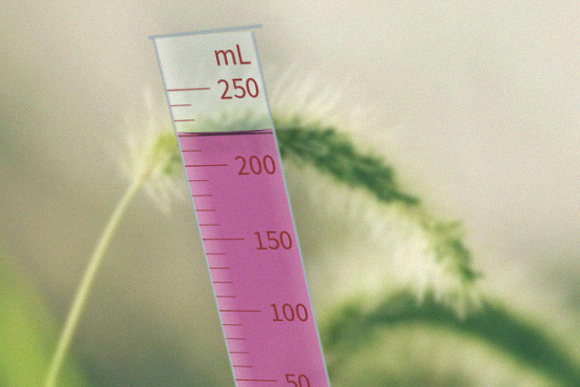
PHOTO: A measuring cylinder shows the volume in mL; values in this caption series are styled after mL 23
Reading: mL 220
